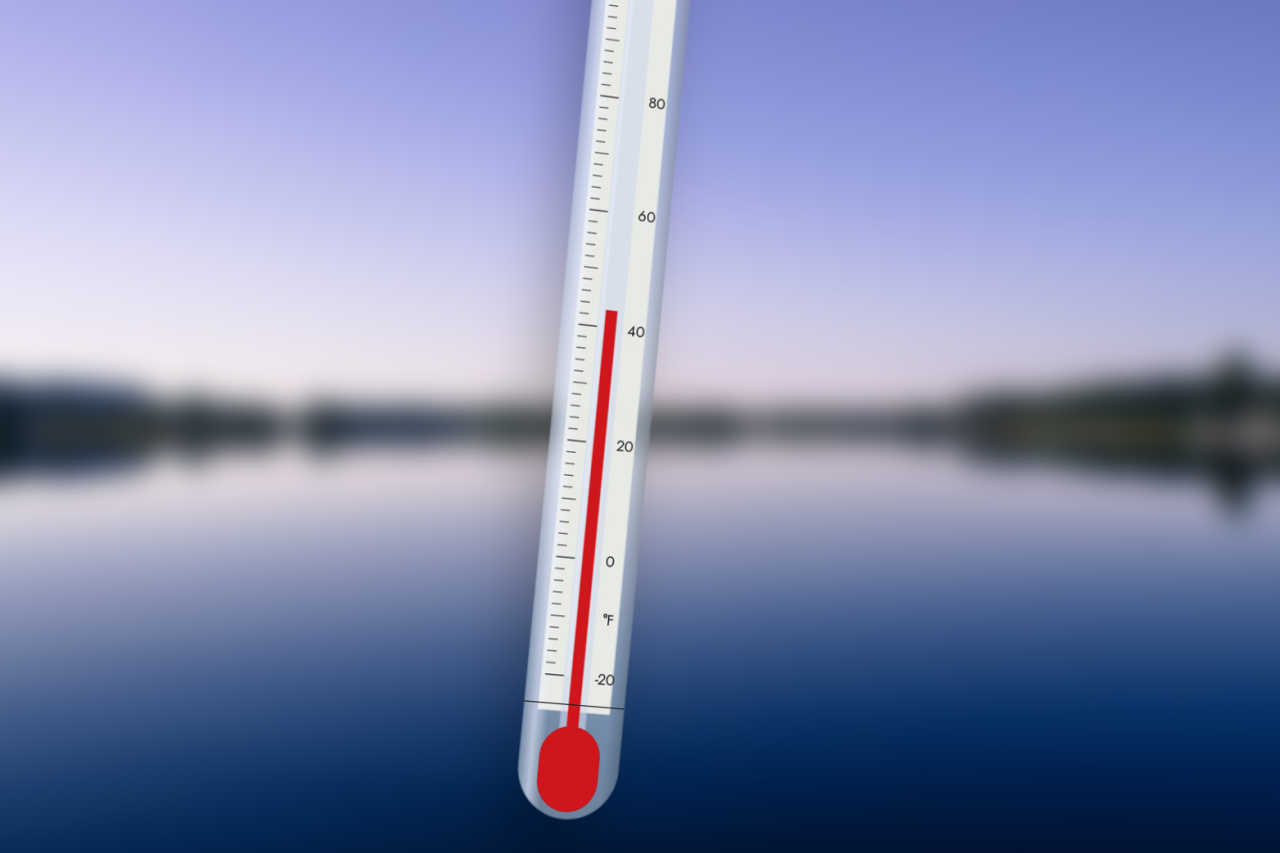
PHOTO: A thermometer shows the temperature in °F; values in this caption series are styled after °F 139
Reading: °F 43
